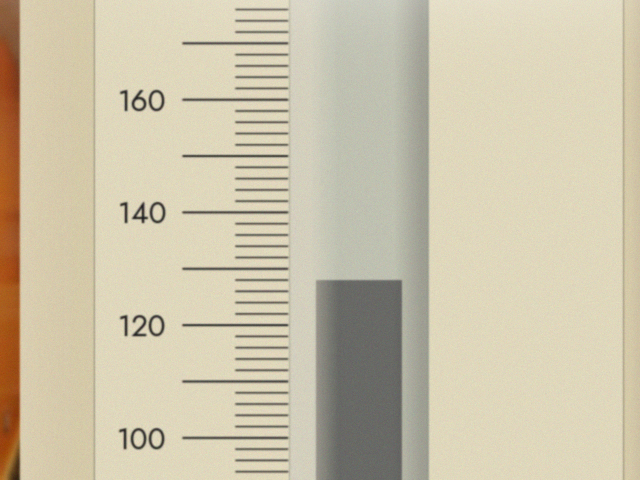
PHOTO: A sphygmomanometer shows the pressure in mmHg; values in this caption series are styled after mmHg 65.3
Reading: mmHg 128
